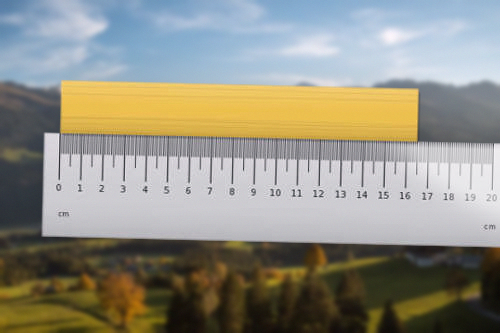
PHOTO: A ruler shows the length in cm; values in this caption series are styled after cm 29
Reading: cm 16.5
